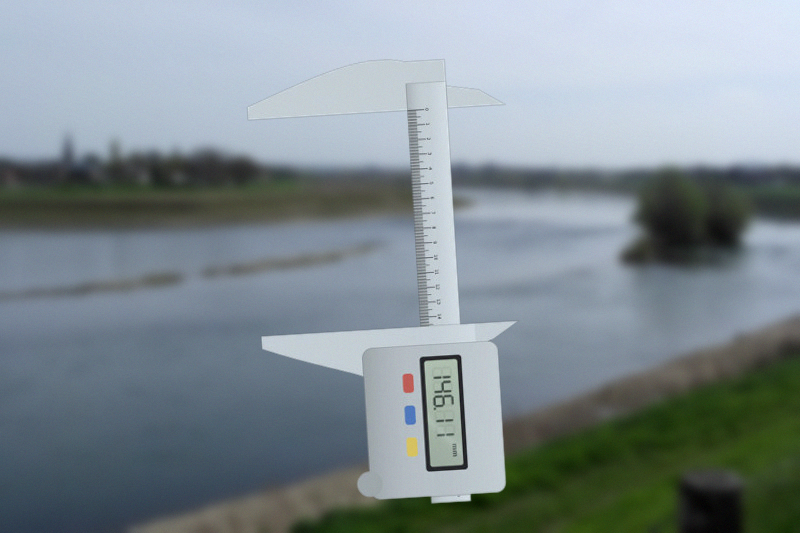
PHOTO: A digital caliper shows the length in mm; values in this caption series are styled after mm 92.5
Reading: mm 146.11
